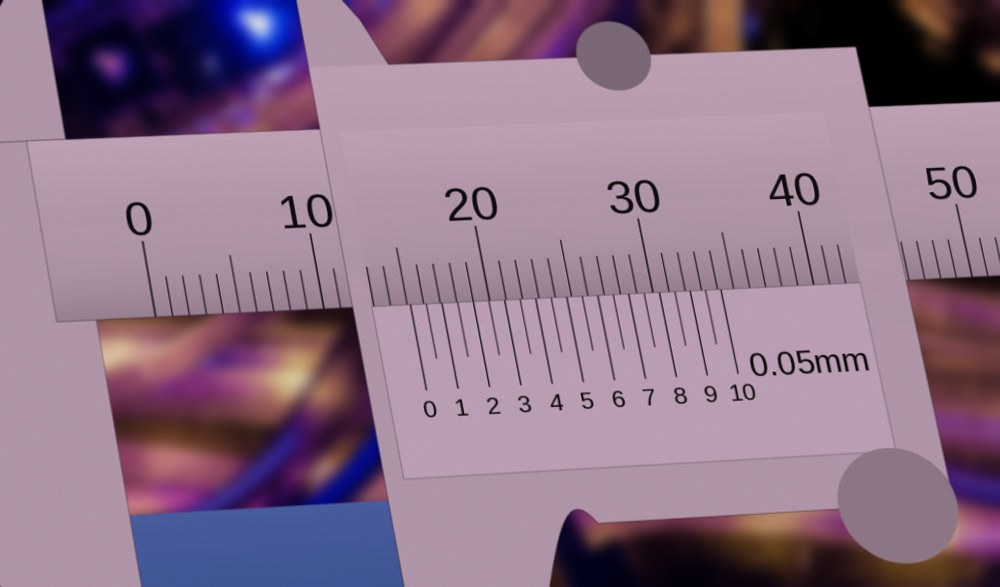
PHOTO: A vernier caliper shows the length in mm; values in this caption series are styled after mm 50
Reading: mm 15.2
